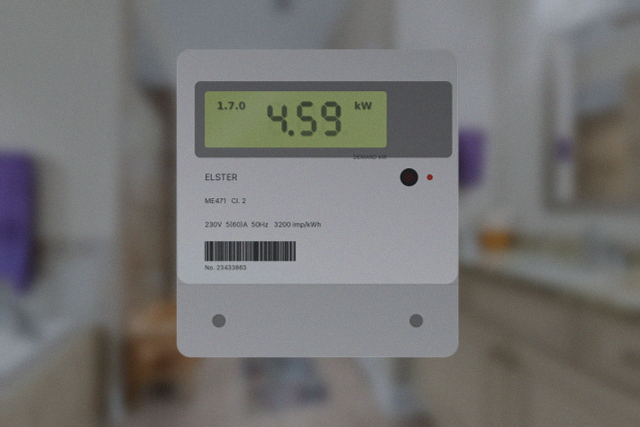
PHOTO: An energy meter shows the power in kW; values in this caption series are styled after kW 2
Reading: kW 4.59
